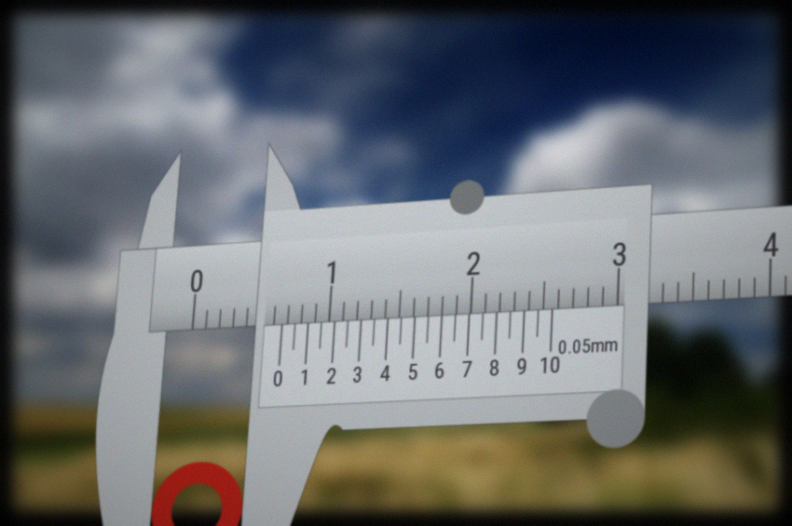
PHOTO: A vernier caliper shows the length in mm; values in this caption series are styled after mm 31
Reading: mm 6.6
